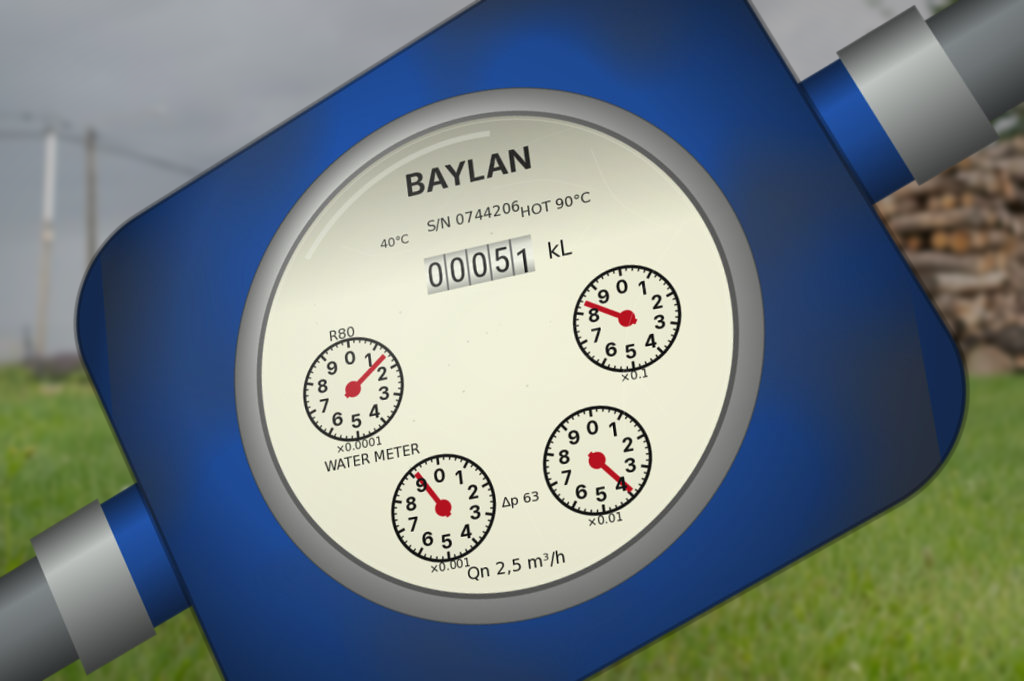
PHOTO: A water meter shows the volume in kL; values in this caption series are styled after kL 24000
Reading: kL 50.8391
